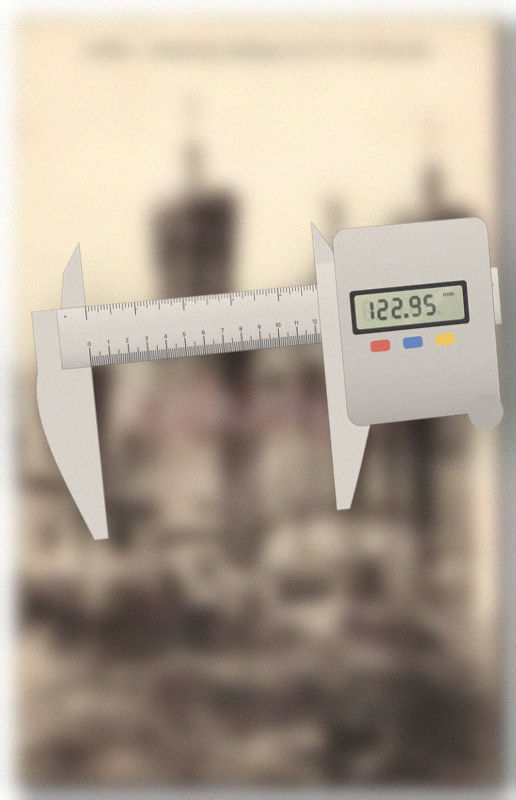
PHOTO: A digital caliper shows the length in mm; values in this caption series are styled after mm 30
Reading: mm 122.95
